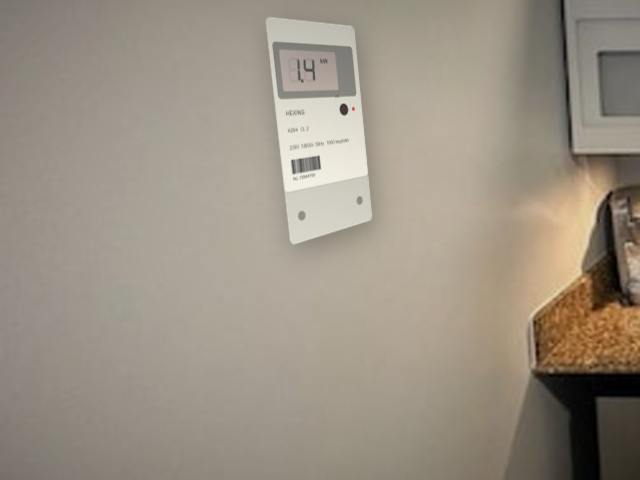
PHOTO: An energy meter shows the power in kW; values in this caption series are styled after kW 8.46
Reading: kW 1.4
